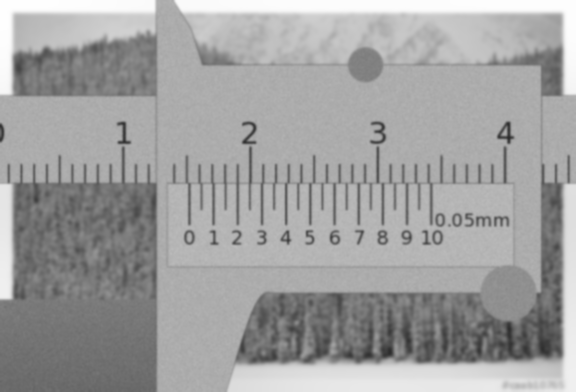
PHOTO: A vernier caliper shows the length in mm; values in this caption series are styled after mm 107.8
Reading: mm 15.2
